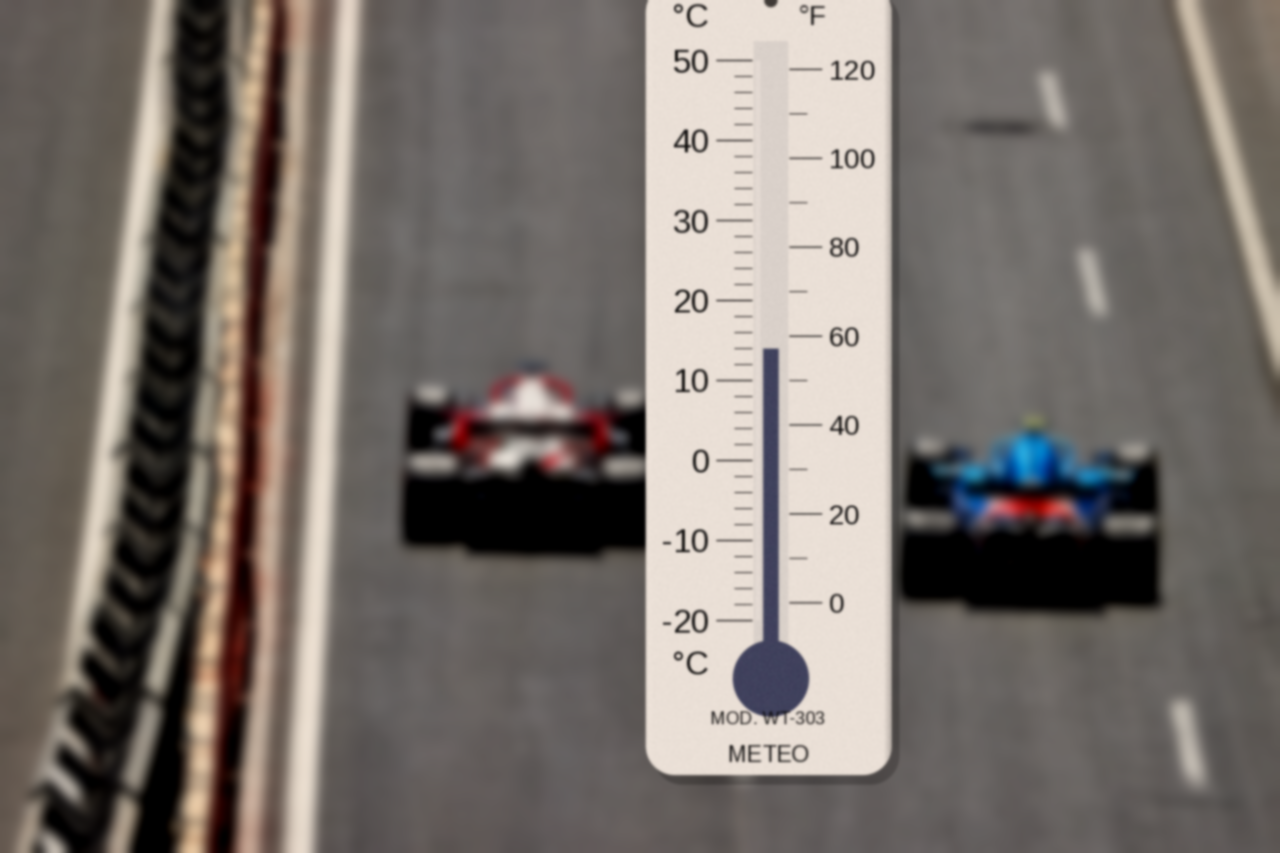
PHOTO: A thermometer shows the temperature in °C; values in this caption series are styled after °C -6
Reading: °C 14
